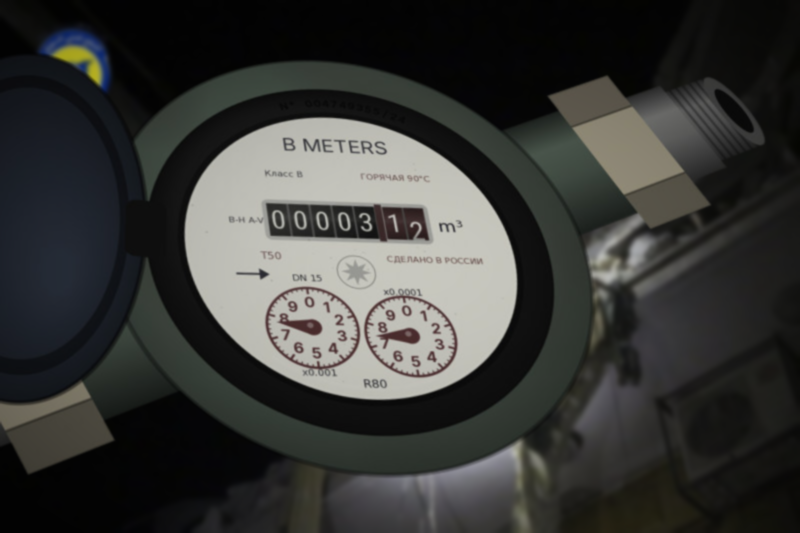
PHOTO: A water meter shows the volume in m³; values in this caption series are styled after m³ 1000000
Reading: m³ 3.1177
